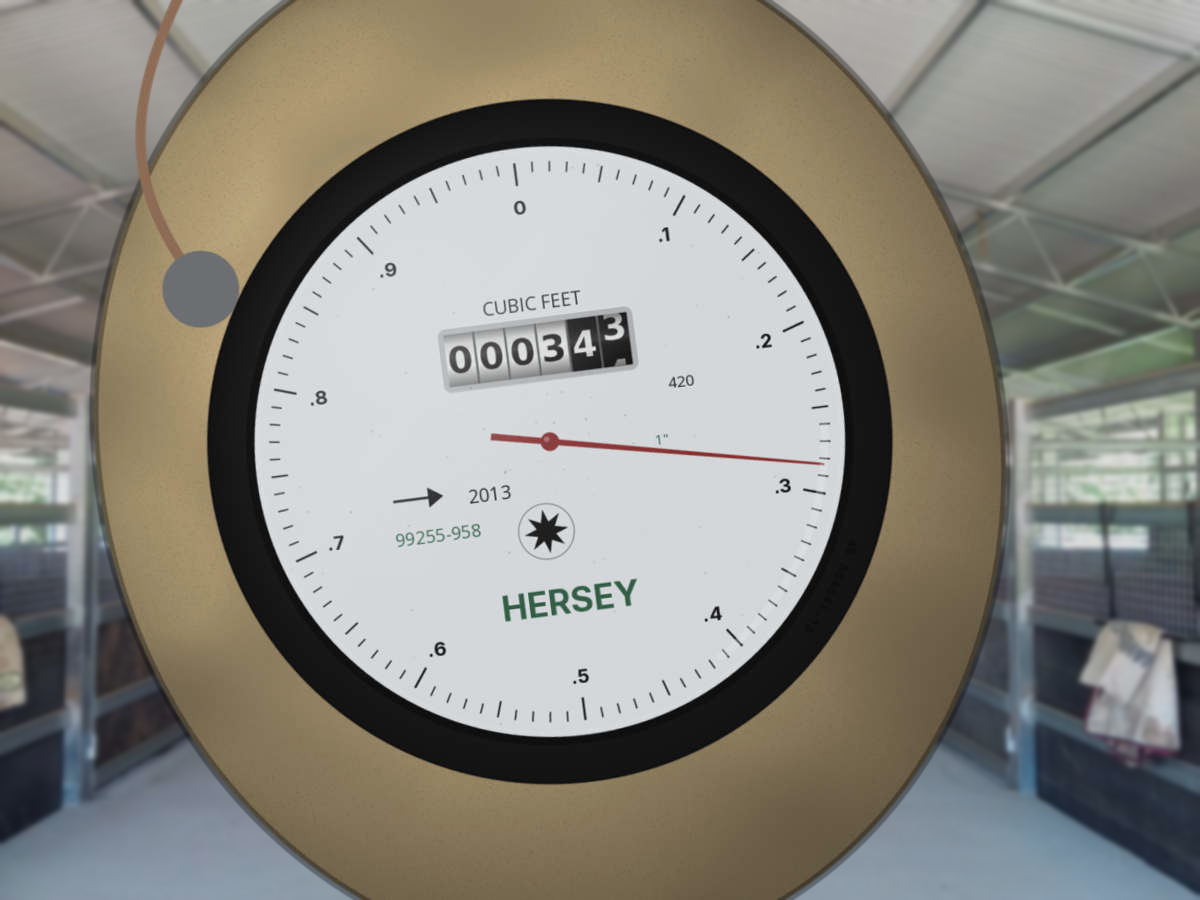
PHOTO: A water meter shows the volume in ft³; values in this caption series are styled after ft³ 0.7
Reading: ft³ 343.28
